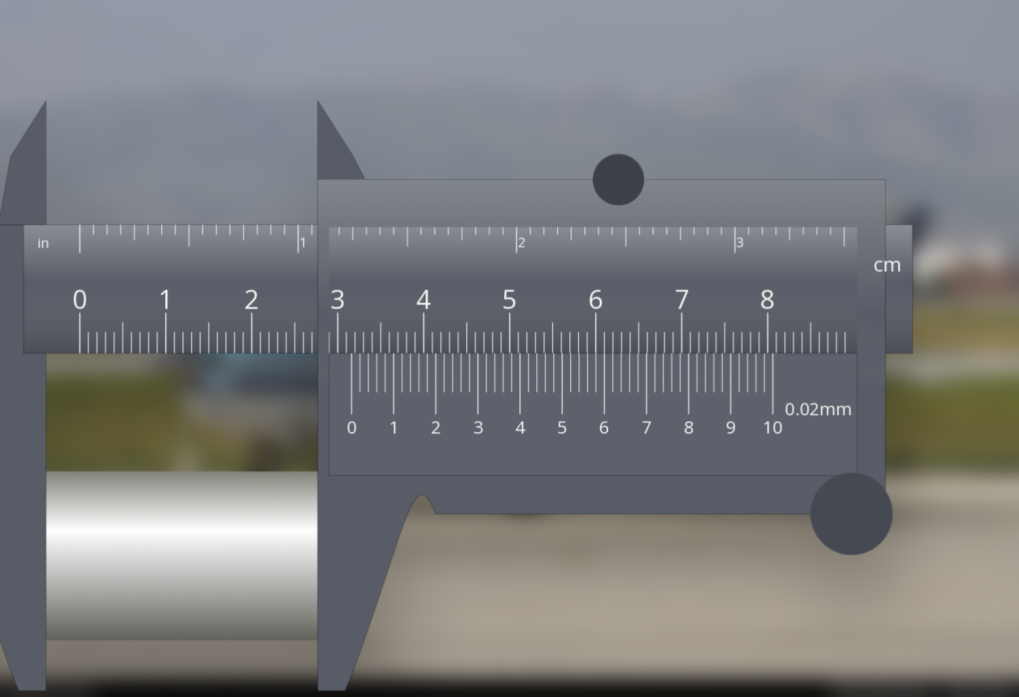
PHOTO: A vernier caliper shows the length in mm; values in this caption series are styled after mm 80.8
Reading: mm 31.6
